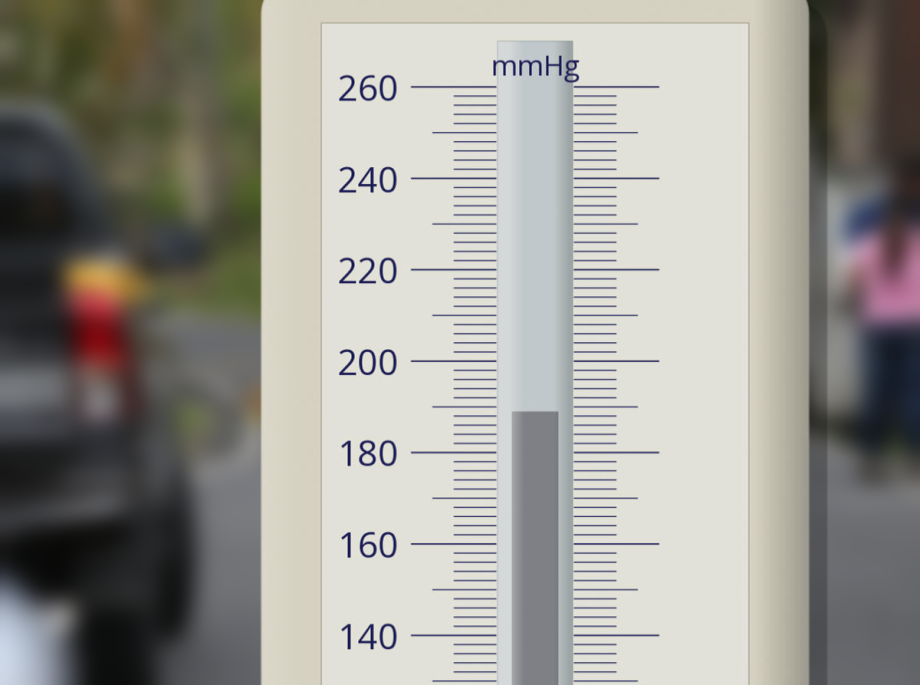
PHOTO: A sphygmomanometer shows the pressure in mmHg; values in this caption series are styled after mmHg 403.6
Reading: mmHg 189
